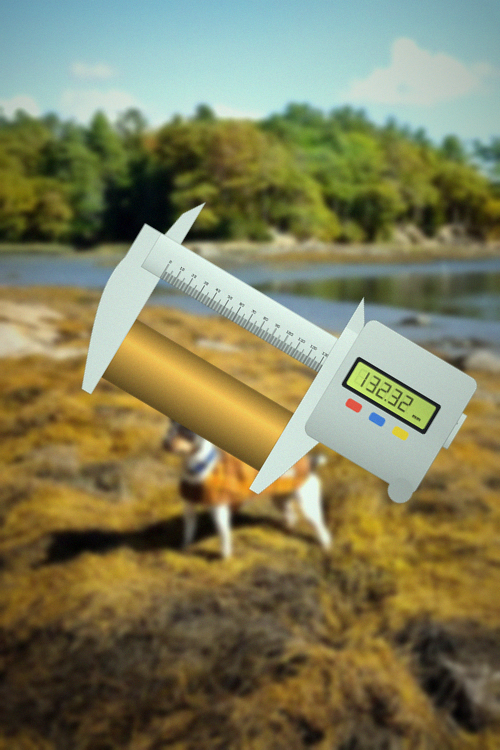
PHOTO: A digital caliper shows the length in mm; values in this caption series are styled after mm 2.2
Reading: mm 132.32
